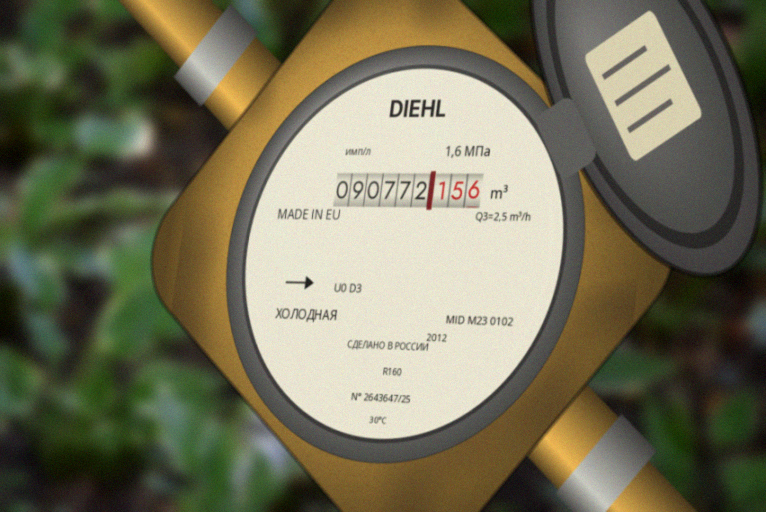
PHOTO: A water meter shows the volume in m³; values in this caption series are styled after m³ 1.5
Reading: m³ 90772.156
